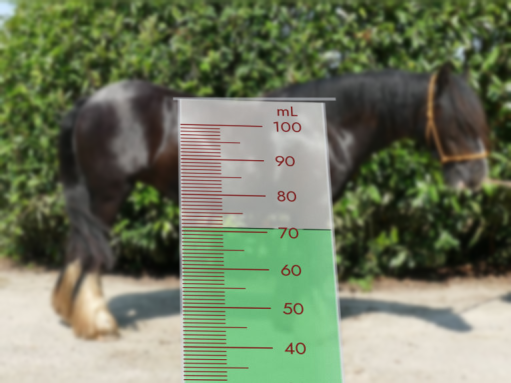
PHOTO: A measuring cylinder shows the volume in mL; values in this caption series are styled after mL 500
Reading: mL 71
